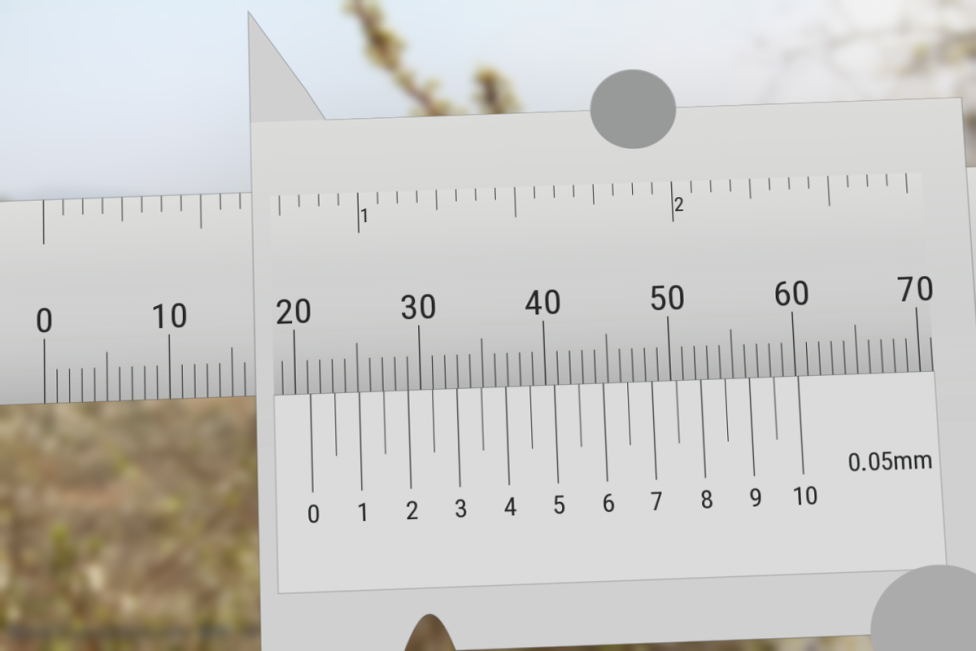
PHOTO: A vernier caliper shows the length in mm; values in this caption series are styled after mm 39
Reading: mm 21.2
